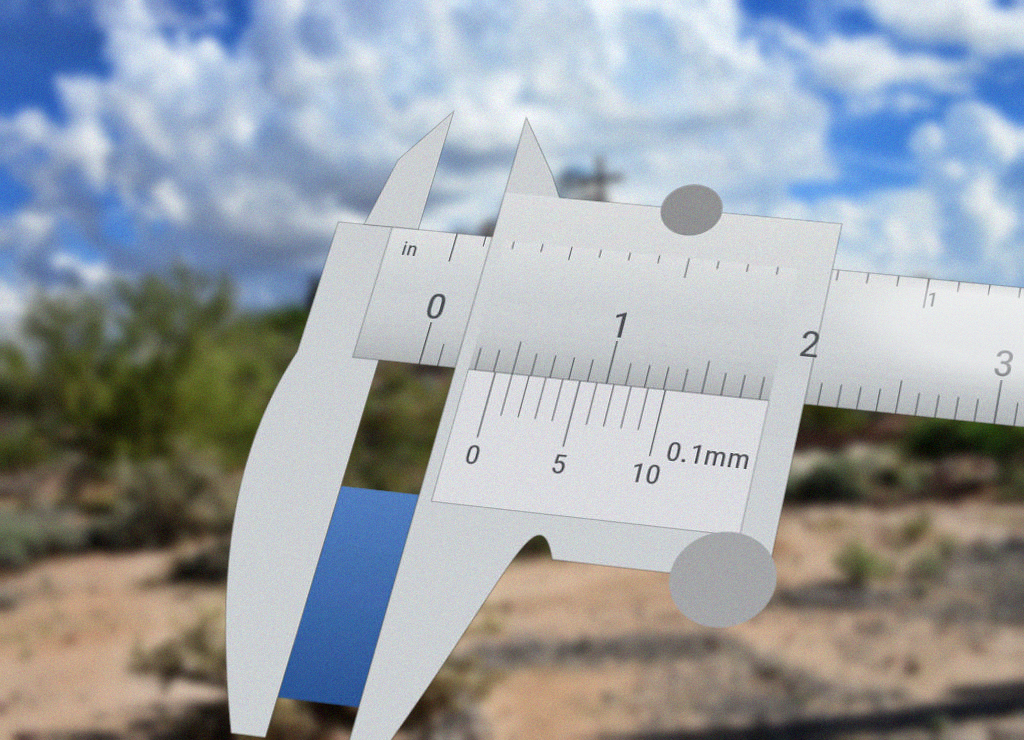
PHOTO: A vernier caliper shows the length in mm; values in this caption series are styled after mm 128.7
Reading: mm 4.1
